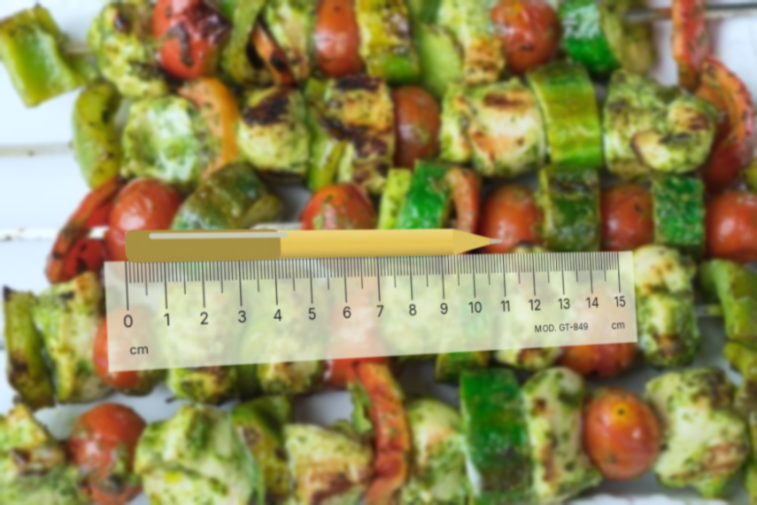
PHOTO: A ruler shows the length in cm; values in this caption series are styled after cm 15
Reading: cm 11
